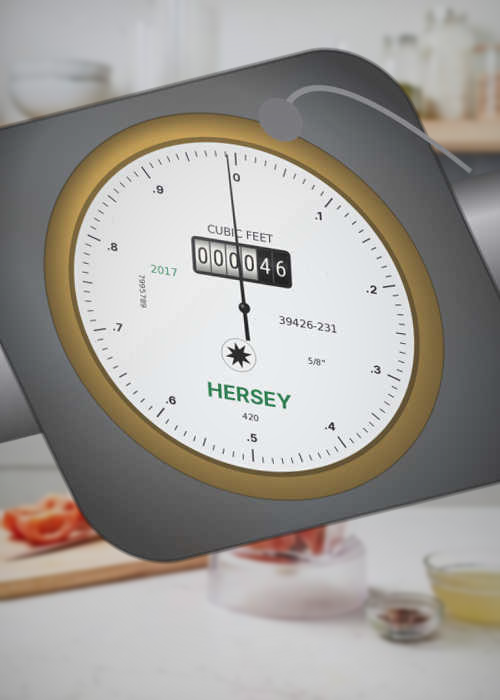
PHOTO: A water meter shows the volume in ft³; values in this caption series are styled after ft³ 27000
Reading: ft³ 45.99
